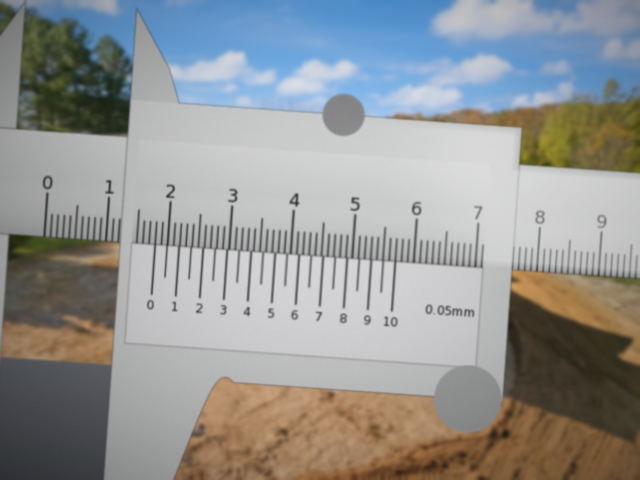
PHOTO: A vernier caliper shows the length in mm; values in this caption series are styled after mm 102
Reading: mm 18.0
